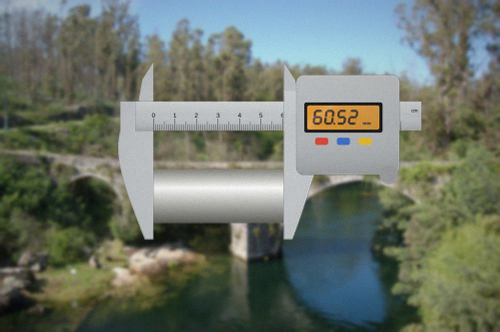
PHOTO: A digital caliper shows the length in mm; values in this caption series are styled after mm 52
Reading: mm 60.52
